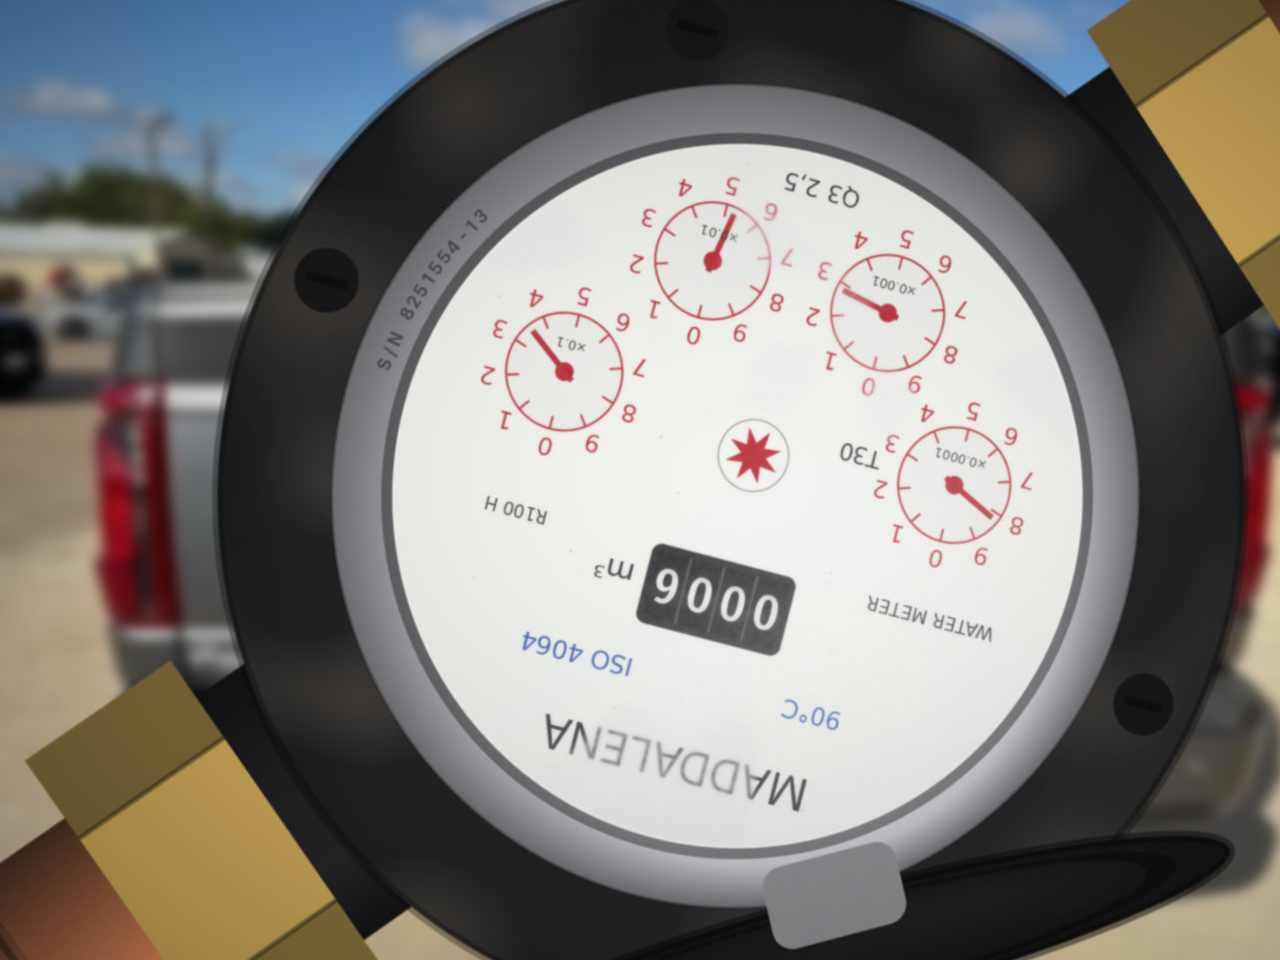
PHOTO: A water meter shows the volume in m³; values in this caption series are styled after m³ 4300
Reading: m³ 6.3528
